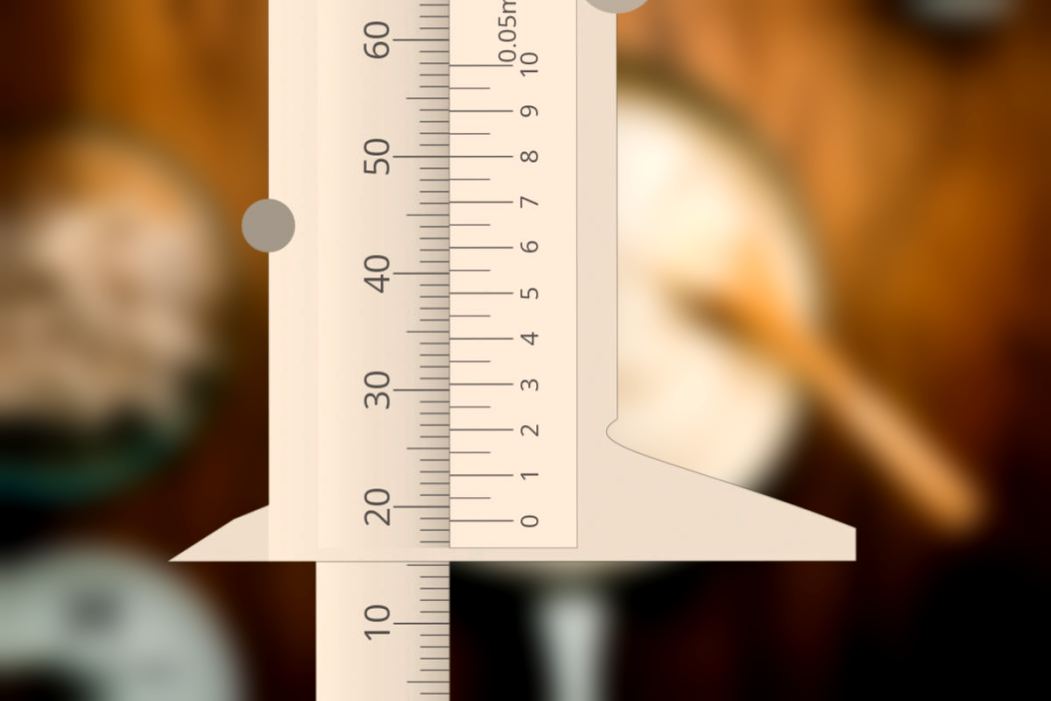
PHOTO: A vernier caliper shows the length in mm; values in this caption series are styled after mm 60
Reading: mm 18.8
